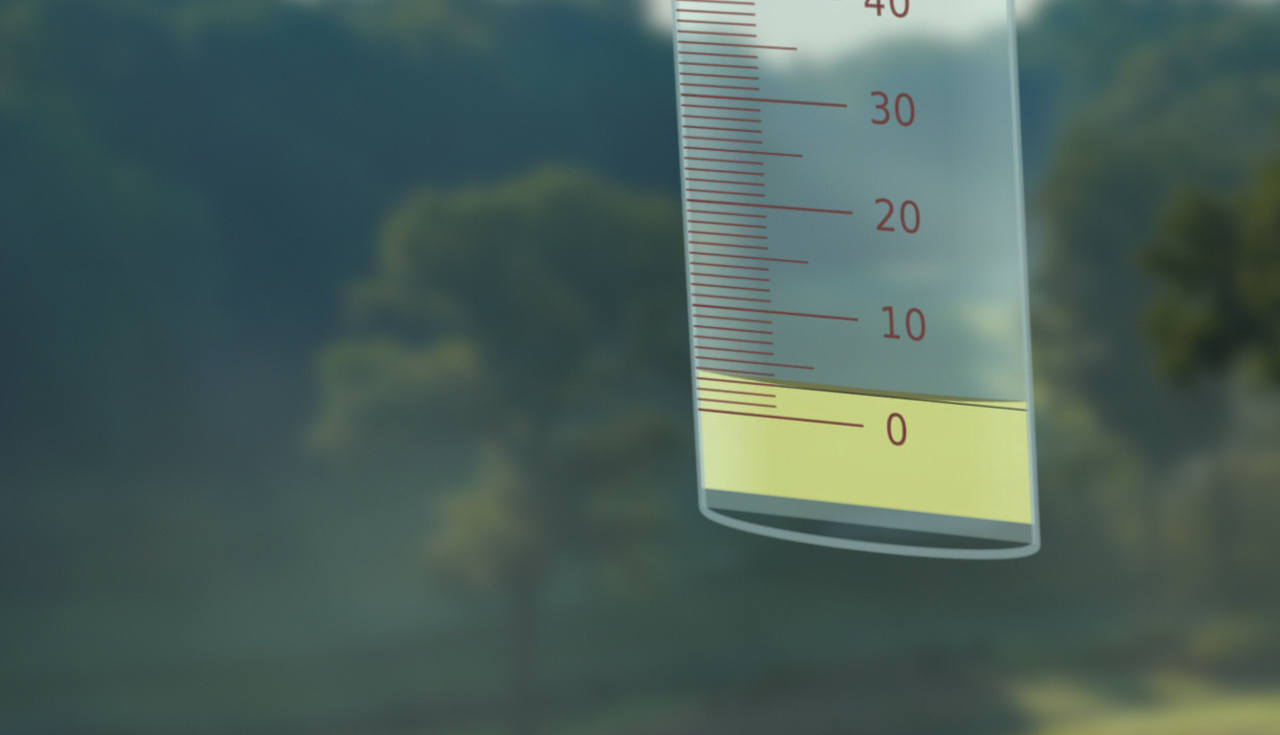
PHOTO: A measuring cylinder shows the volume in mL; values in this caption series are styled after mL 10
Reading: mL 3
